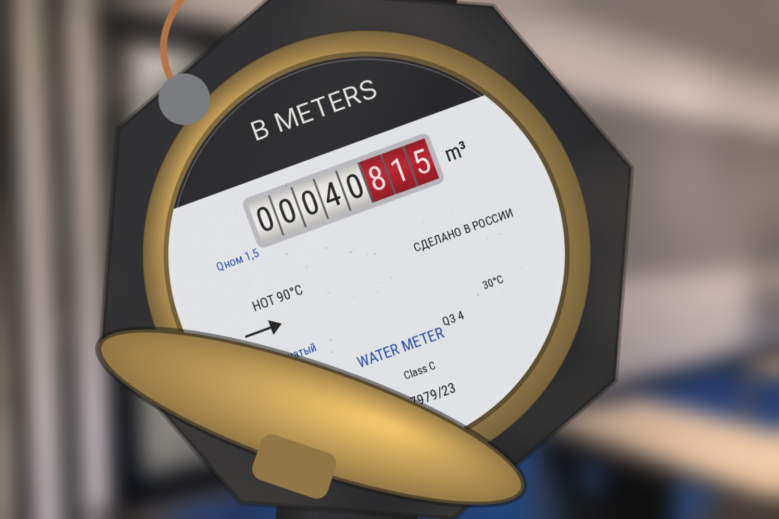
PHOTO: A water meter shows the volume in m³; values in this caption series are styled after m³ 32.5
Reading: m³ 40.815
